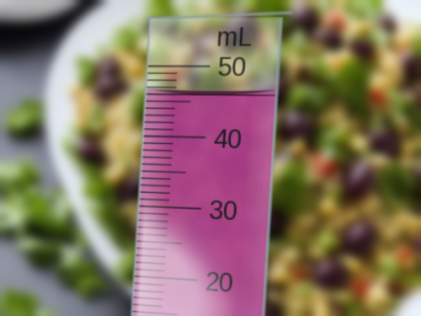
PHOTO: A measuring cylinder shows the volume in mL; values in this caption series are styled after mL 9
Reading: mL 46
